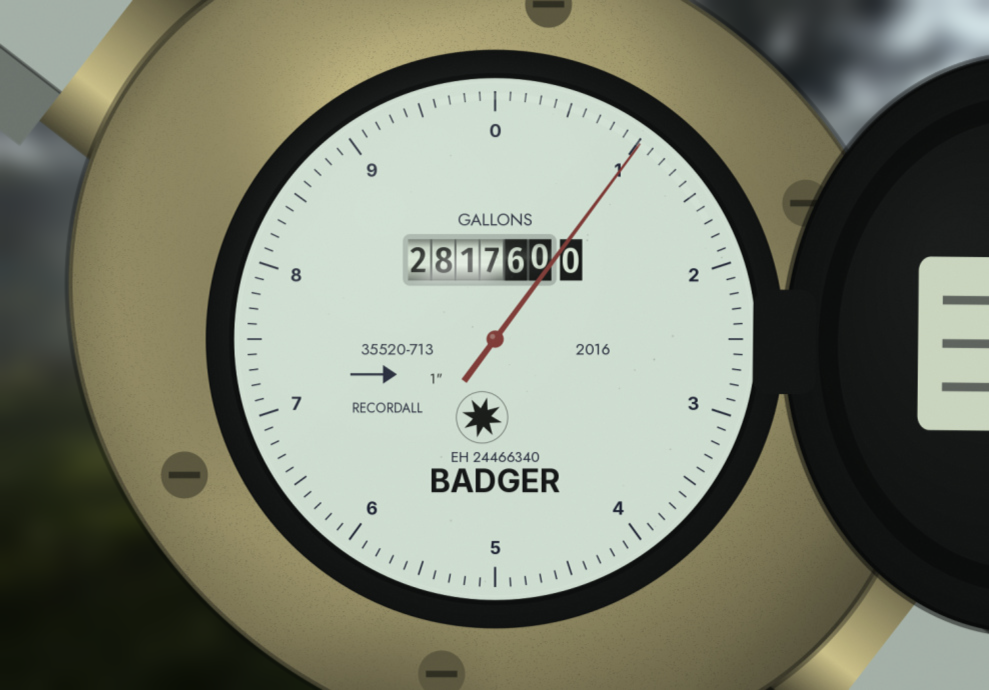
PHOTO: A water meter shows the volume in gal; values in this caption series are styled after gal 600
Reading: gal 2817601.0
